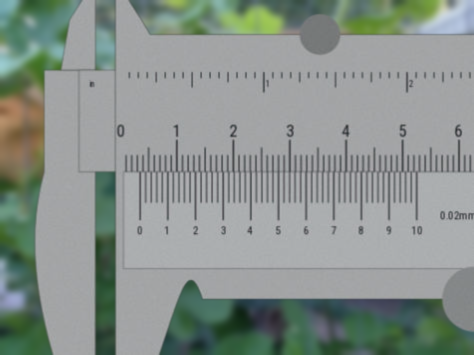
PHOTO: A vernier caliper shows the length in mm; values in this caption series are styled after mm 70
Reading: mm 3.5
